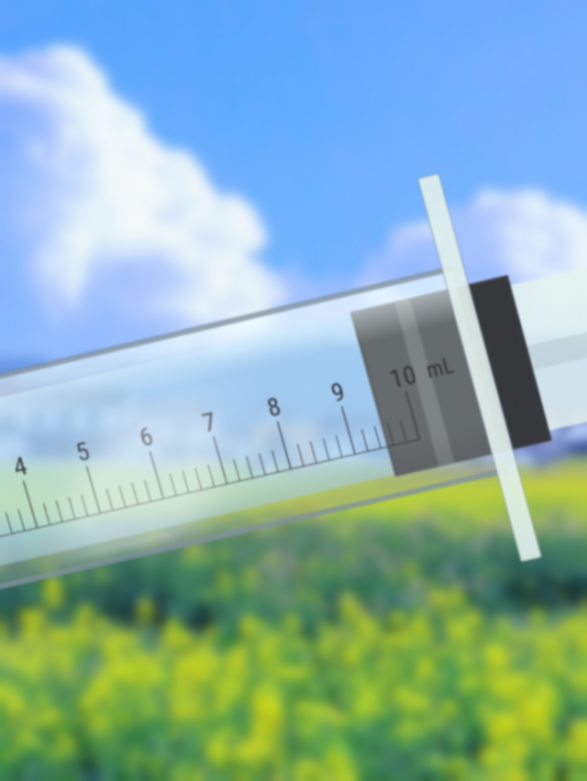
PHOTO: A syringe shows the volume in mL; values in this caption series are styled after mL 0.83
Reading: mL 9.5
